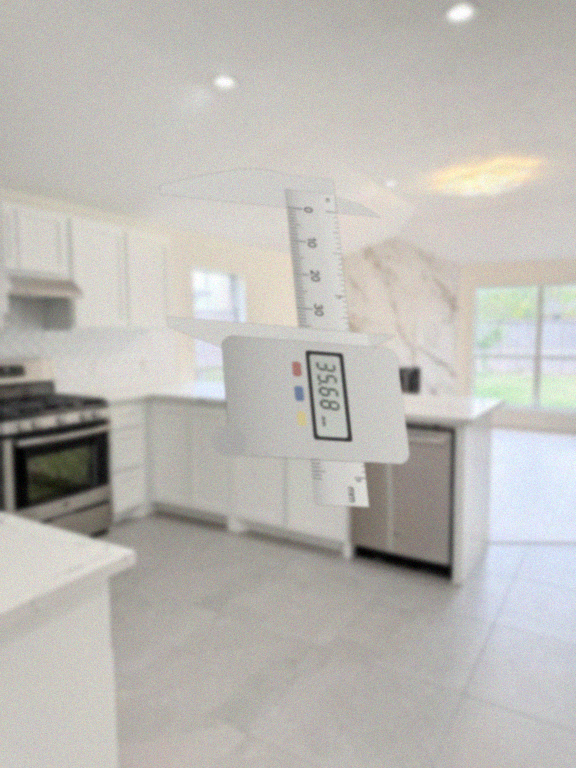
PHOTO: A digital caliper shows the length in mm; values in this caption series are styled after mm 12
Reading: mm 35.68
